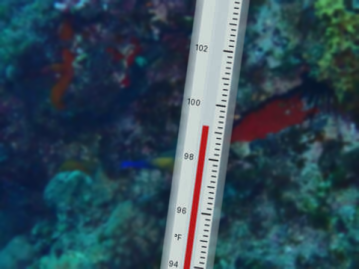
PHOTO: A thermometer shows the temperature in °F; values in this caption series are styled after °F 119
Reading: °F 99.2
